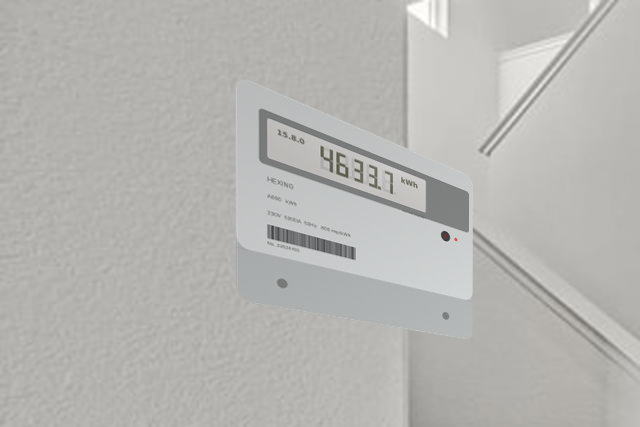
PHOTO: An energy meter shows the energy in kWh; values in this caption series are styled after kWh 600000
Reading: kWh 4633.7
